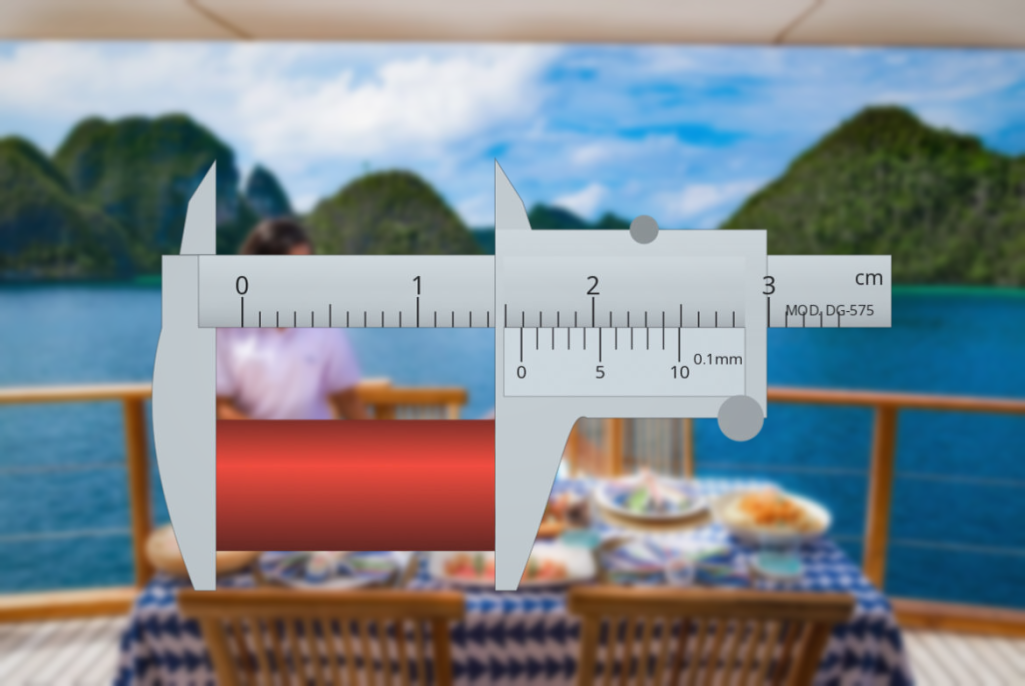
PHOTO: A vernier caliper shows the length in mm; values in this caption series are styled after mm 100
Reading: mm 15.9
